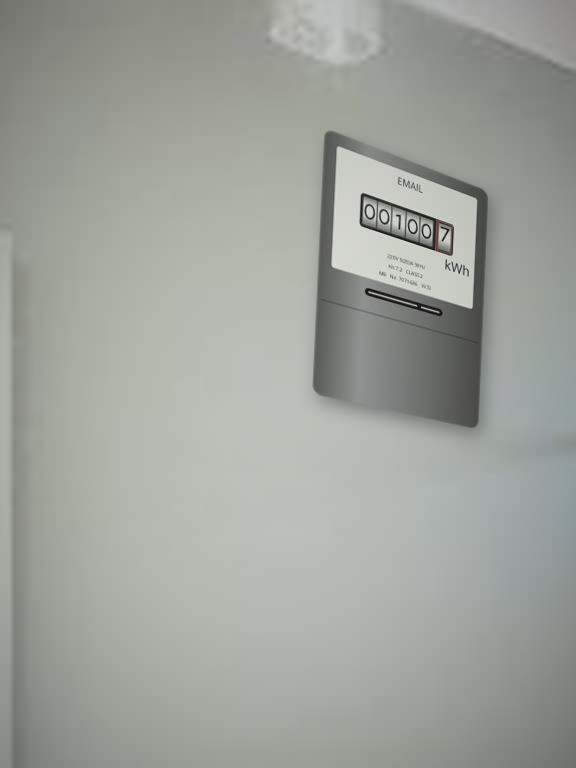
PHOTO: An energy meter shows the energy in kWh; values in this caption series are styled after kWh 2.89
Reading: kWh 100.7
